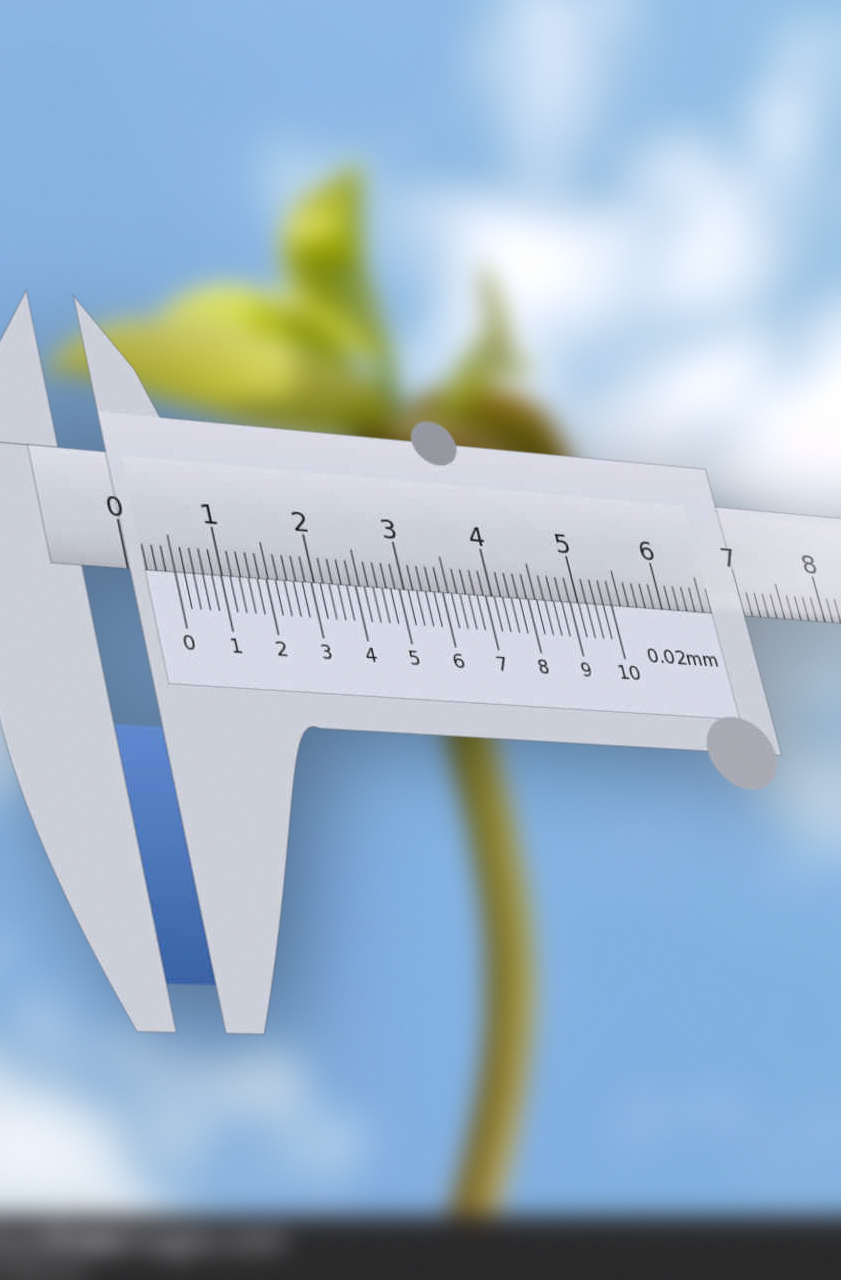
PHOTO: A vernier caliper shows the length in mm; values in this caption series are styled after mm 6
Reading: mm 5.0
